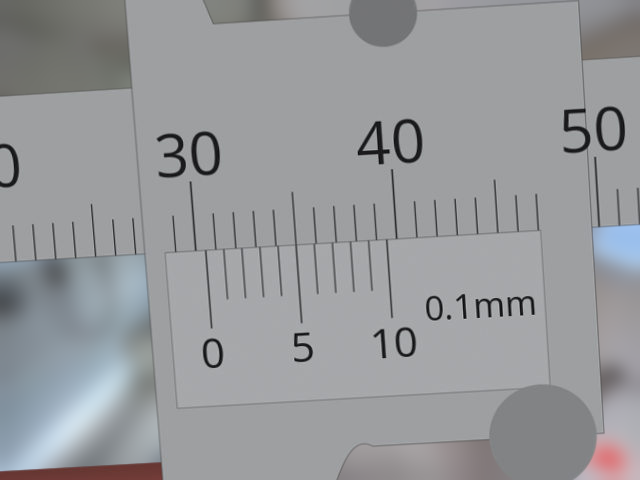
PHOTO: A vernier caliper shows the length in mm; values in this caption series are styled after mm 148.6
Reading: mm 30.5
